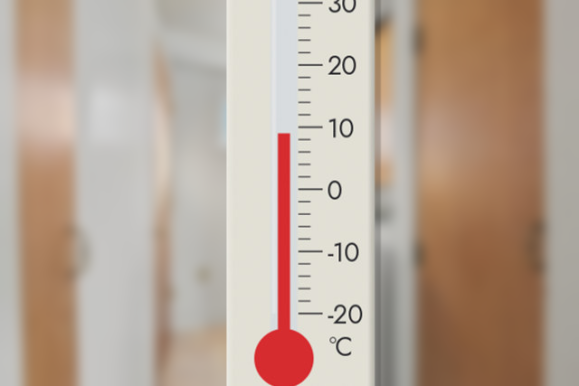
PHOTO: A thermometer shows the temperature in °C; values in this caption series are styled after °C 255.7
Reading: °C 9
